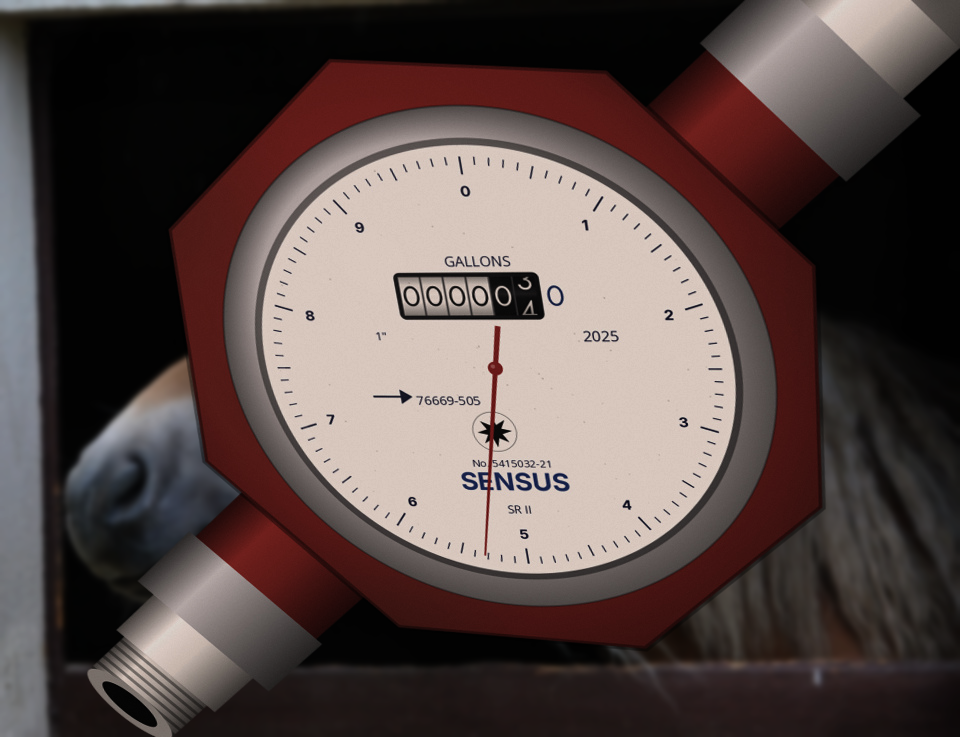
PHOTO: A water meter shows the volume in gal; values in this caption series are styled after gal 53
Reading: gal 35.3
